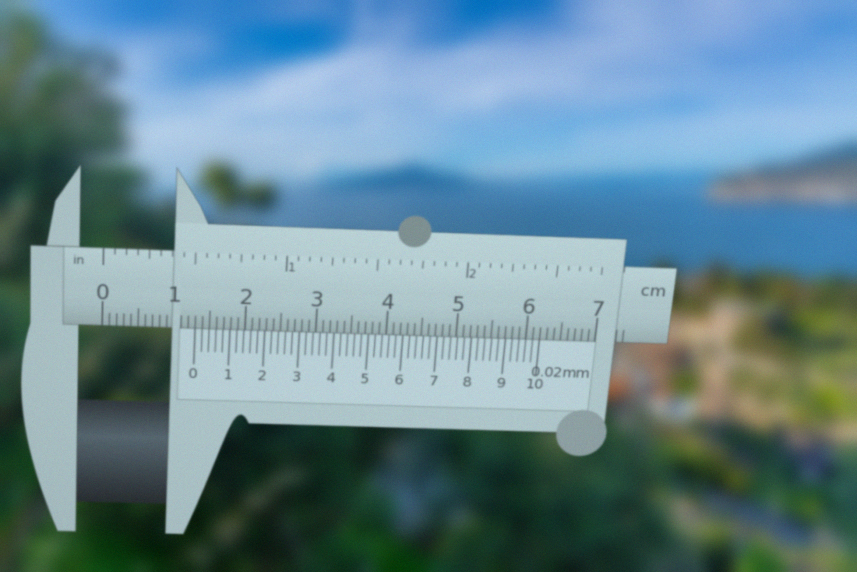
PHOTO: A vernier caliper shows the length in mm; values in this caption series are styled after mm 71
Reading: mm 13.0
